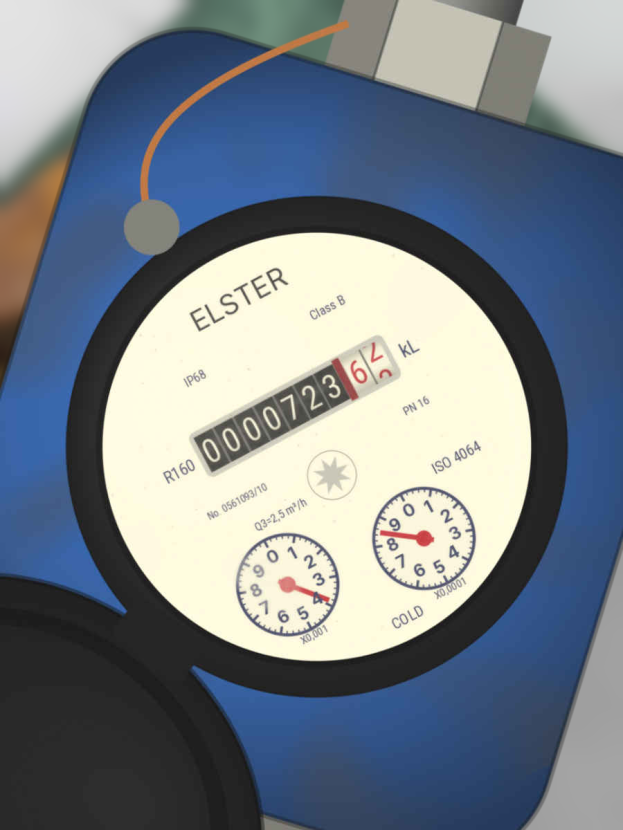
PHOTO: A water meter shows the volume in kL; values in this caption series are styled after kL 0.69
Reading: kL 723.6238
